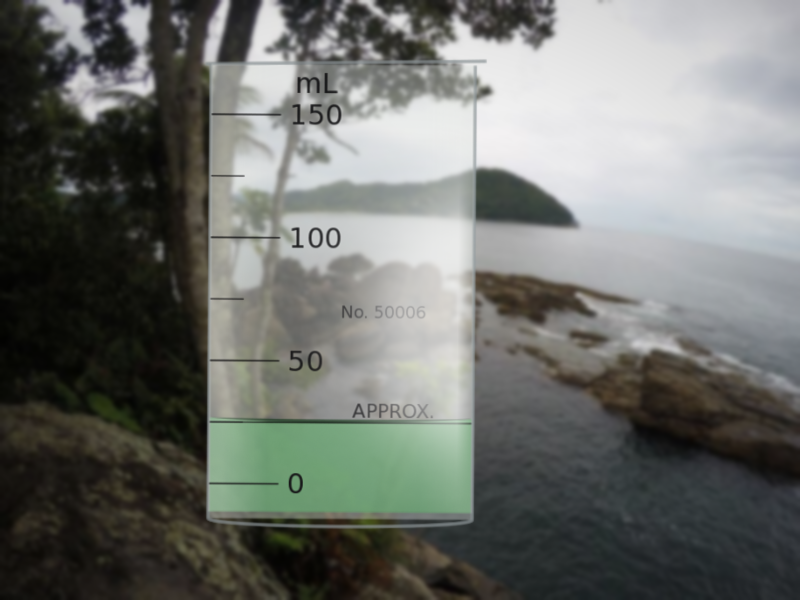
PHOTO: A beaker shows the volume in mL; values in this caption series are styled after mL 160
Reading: mL 25
